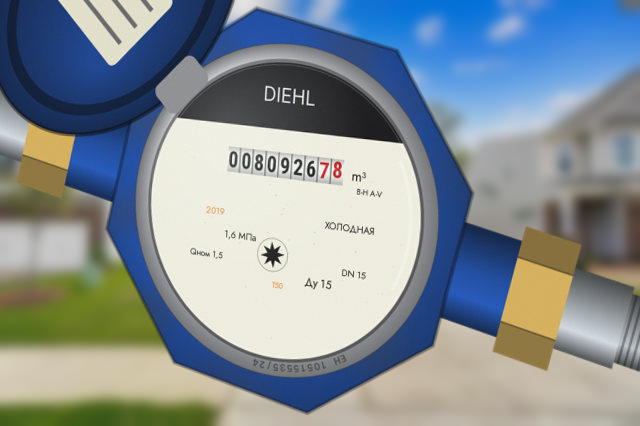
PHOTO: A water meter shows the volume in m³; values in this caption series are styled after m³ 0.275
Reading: m³ 80926.78
